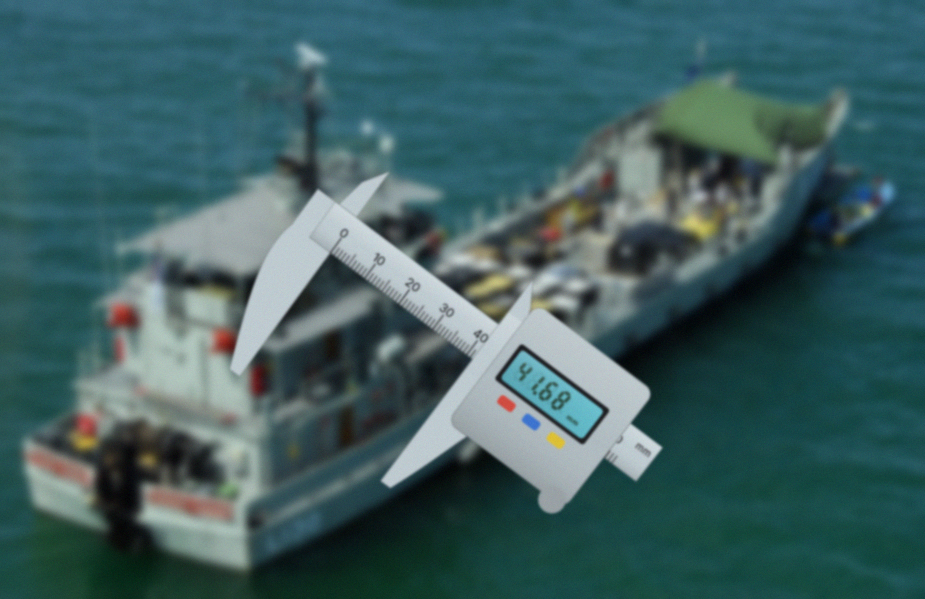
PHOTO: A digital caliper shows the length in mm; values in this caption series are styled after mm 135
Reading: mm 41.68
